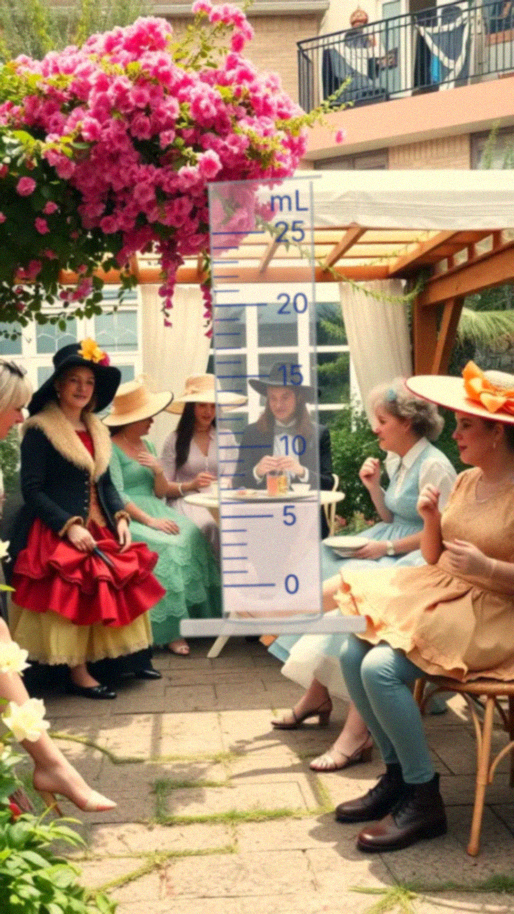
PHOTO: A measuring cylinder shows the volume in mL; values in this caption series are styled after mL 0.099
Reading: mL 6
